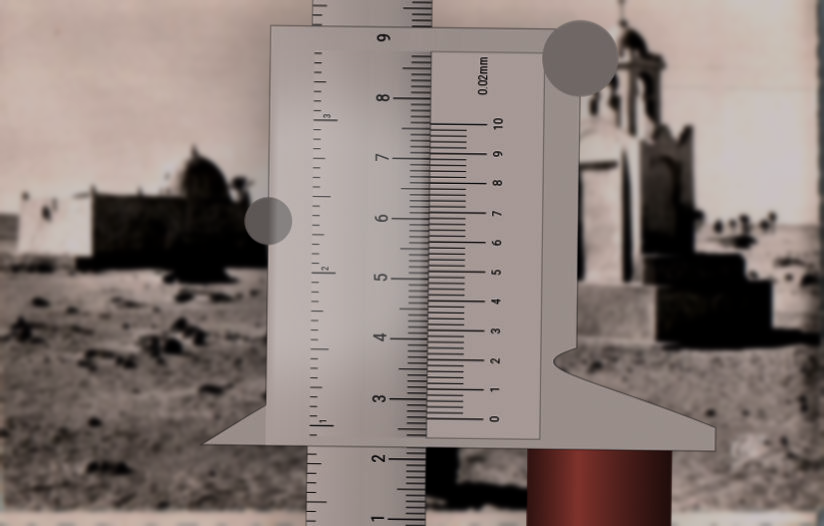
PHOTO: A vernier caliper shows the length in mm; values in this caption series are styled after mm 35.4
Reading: mm 26.8
